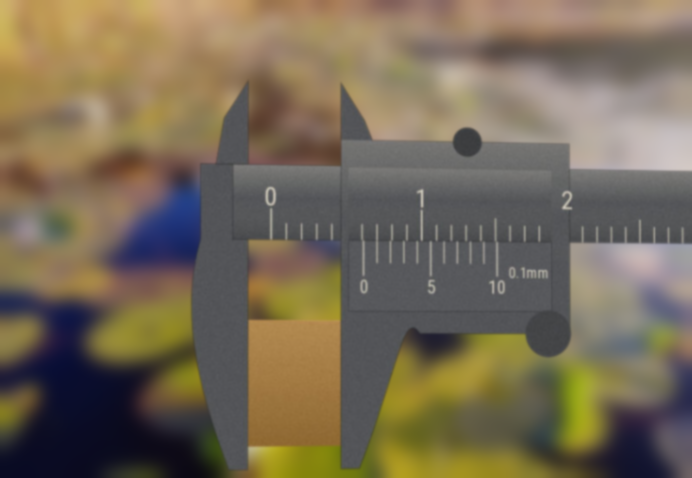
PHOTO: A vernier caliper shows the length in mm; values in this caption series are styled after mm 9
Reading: mm 6.1
